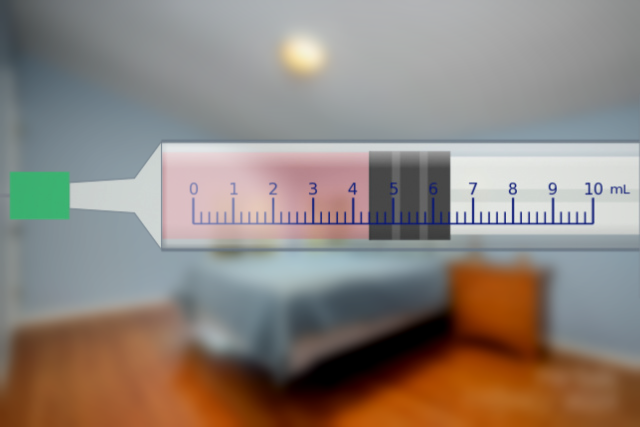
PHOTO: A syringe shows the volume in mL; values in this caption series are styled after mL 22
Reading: mL 4.4
